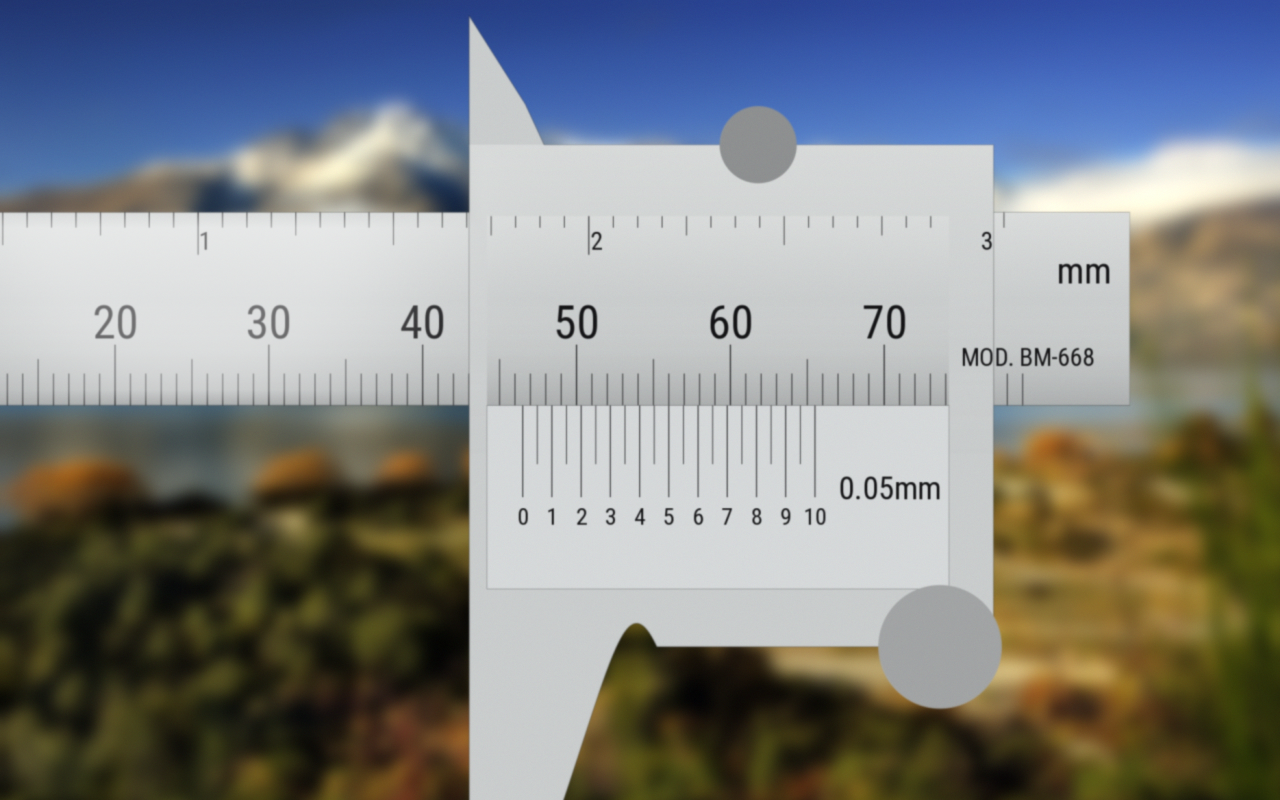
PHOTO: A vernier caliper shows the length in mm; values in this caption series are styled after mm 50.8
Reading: mm 46.5
